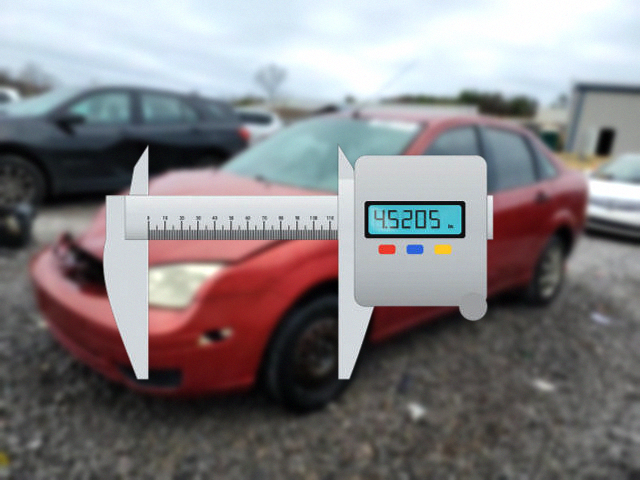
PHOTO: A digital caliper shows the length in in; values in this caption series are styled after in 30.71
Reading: in 4.5205
